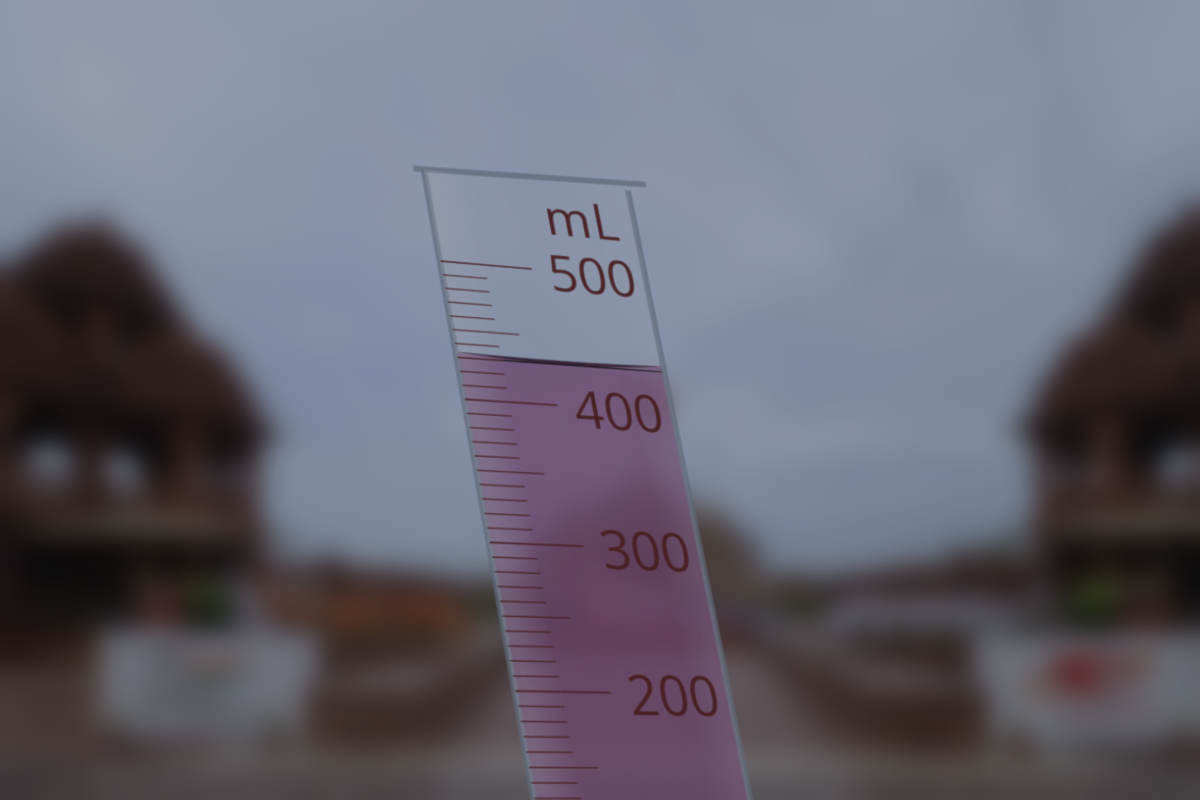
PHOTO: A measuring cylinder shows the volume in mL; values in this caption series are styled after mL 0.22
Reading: mL 430
